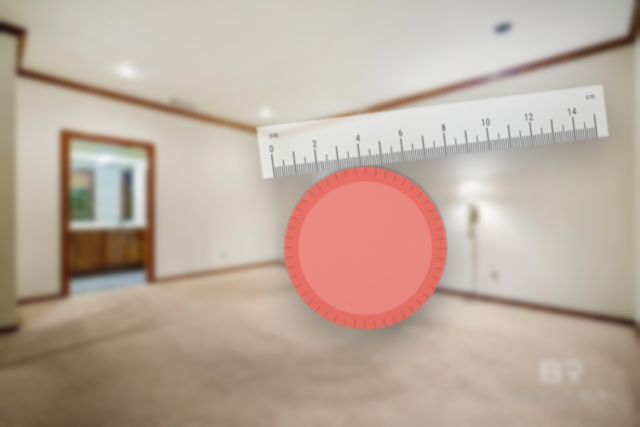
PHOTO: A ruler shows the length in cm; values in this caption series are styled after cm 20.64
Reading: cm 7.5
